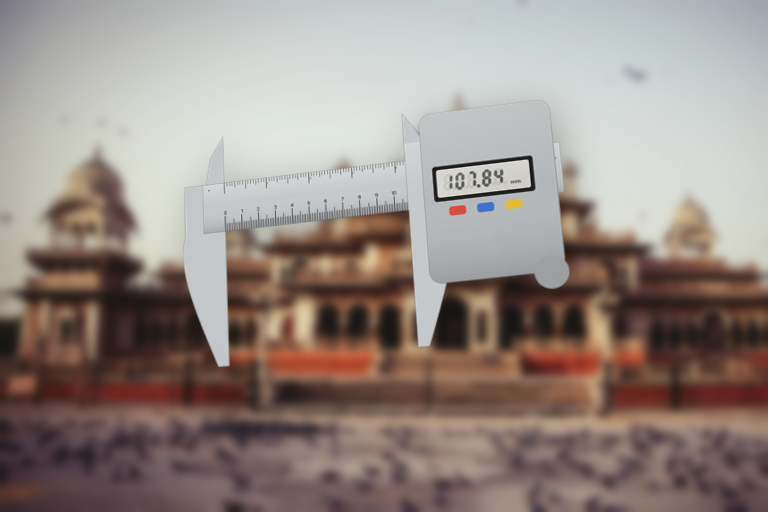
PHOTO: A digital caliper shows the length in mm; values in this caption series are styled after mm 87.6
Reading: mm 107.84
